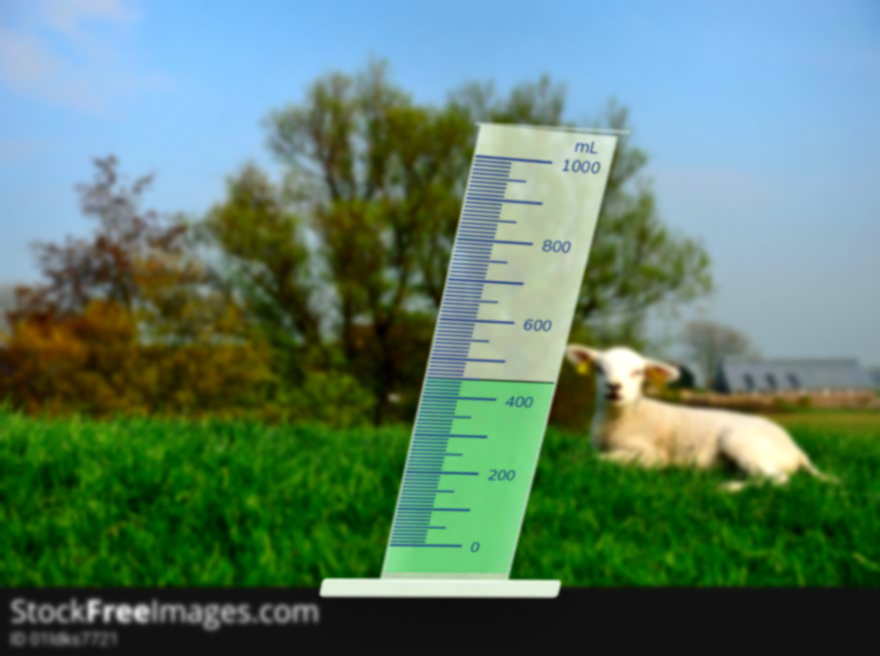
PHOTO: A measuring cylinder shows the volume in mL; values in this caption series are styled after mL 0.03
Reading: mL 450
